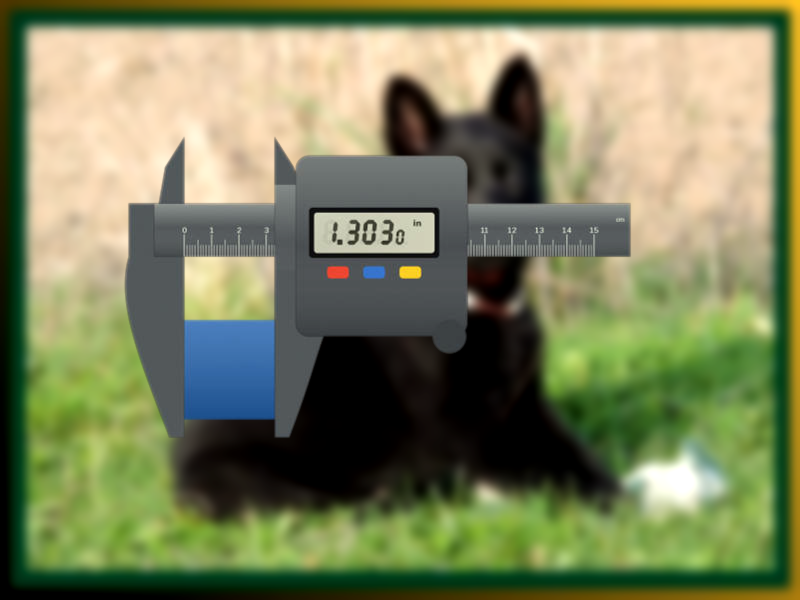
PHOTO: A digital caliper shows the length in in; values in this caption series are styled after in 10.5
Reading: in 1.3030
